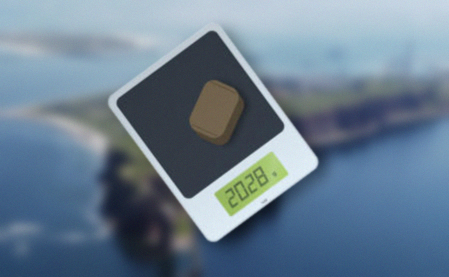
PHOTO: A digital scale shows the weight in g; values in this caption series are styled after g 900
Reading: g 2028
